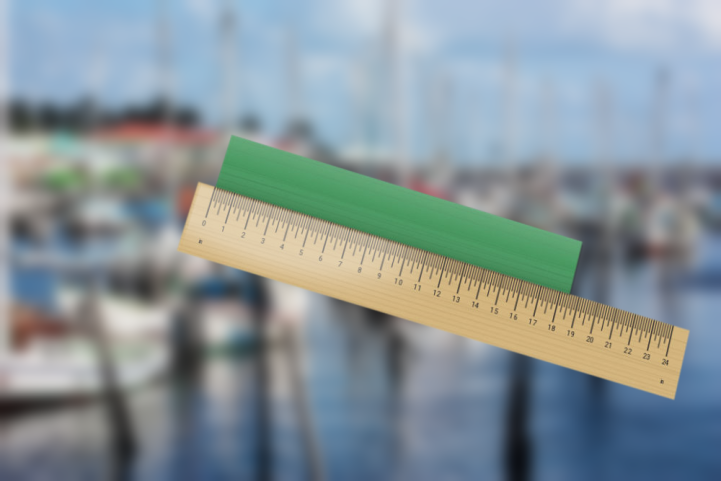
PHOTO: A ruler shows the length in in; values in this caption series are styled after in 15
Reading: in 18.5
